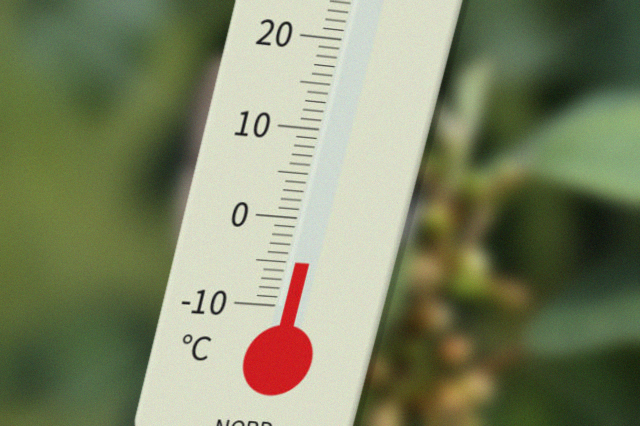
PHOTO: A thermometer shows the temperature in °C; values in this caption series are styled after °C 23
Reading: °C -5
